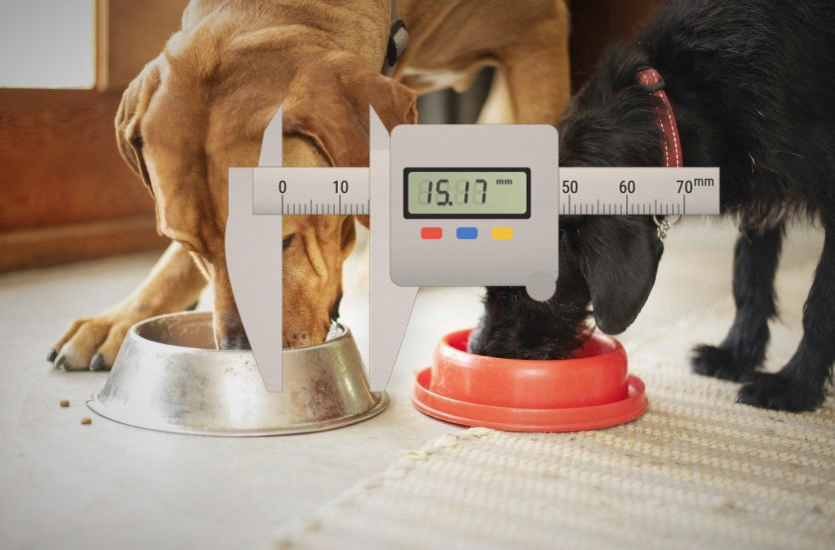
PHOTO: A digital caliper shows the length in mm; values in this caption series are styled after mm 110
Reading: mm 15.17
